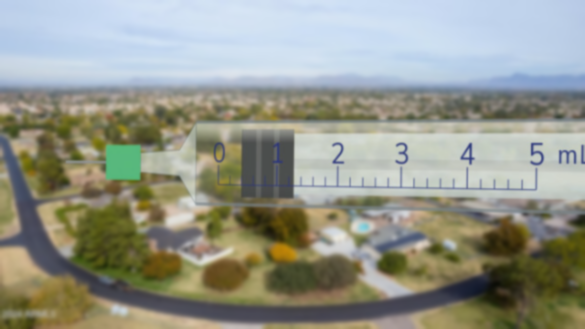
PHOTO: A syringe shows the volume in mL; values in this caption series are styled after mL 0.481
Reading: mL 0.4
